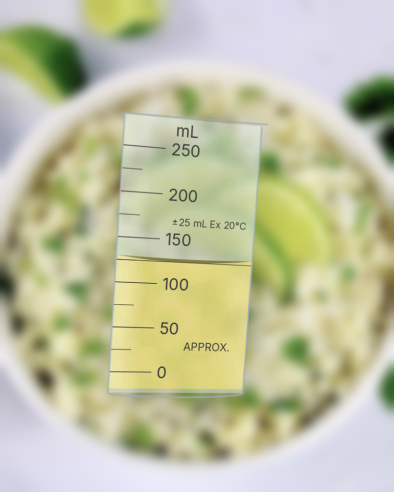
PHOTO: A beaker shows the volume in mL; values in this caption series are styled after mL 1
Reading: mL 125
